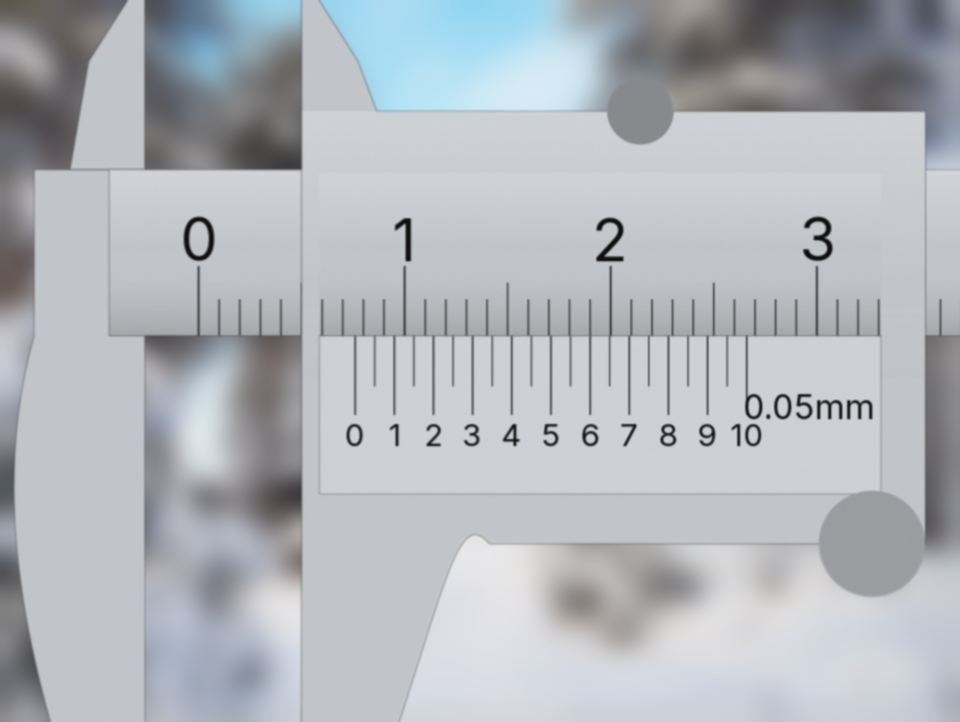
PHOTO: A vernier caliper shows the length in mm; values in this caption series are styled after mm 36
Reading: mm 7.6
